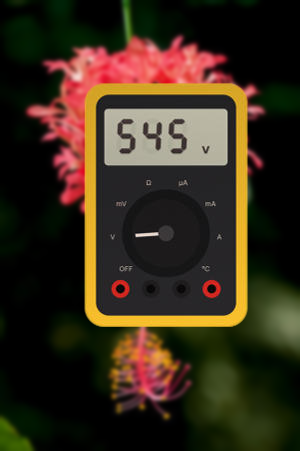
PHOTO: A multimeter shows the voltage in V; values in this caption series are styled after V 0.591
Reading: V 545
